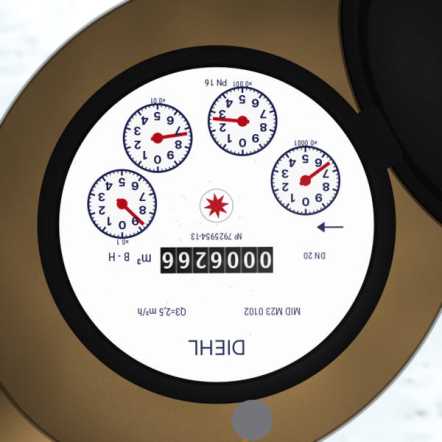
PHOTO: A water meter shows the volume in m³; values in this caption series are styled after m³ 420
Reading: m³ 6266.8726
